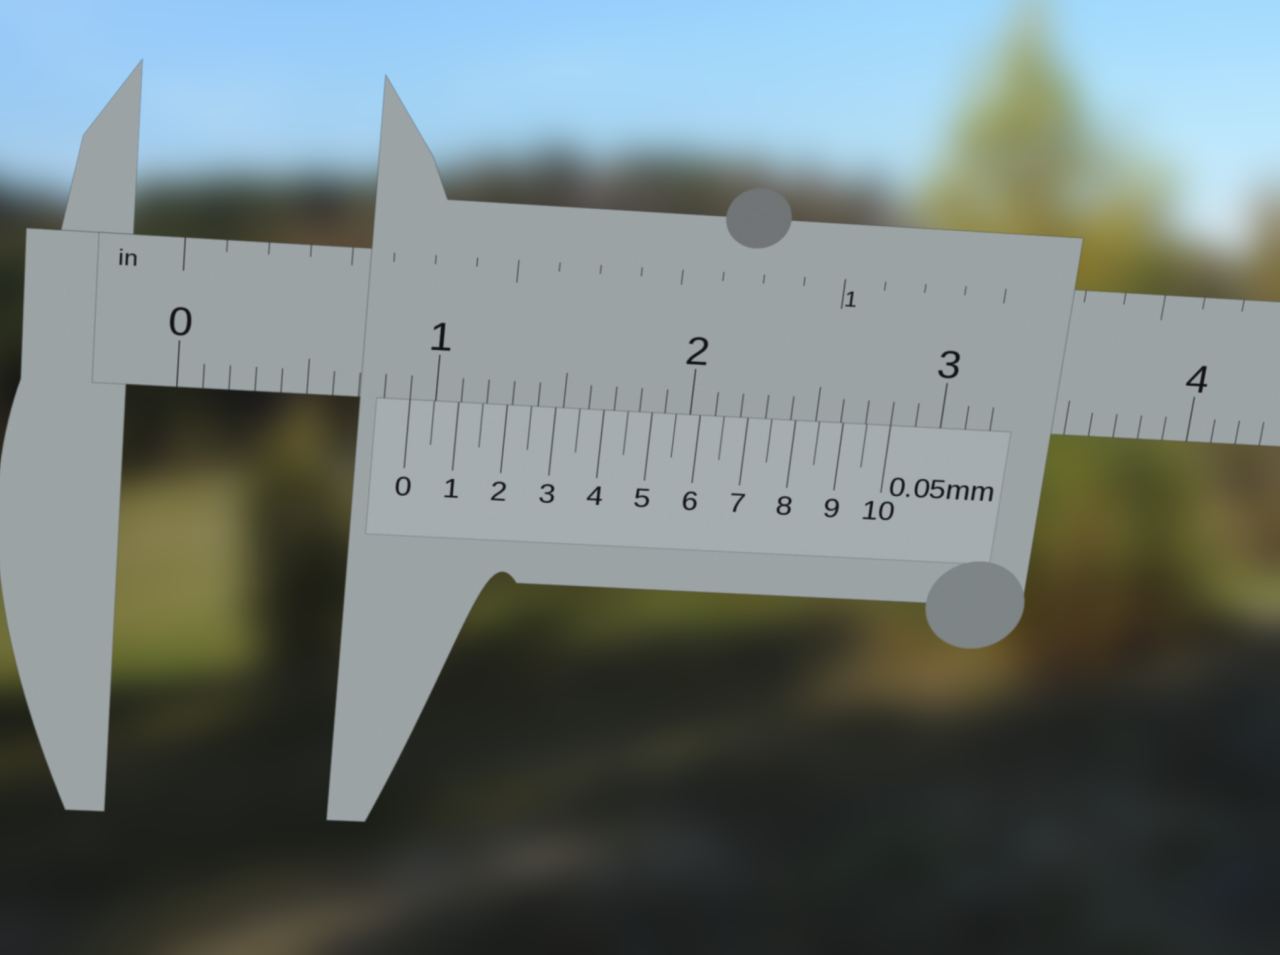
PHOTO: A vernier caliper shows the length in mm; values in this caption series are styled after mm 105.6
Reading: mm 9.0
